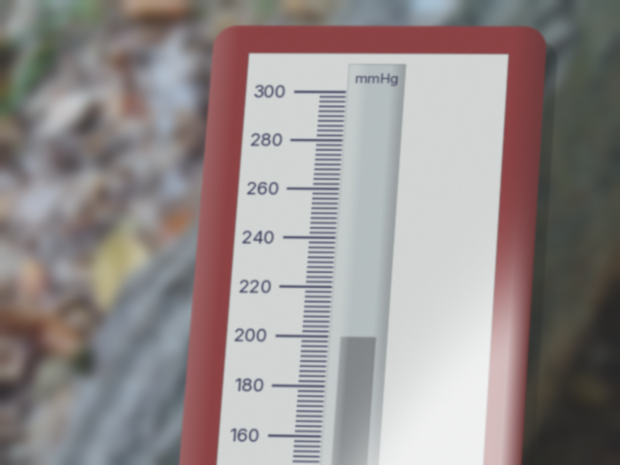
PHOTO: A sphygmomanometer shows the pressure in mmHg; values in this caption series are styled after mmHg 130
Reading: mmHg 200
